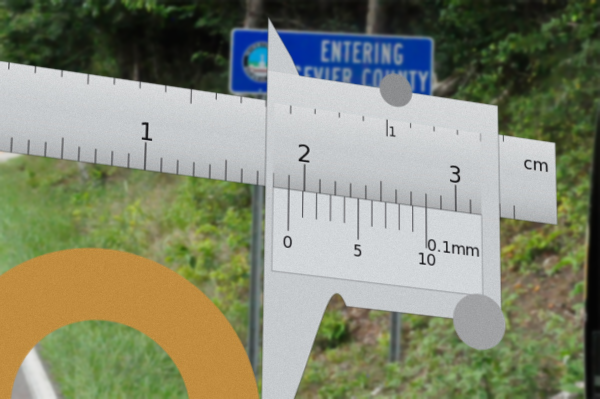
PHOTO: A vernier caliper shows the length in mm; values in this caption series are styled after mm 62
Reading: mm 19.0
